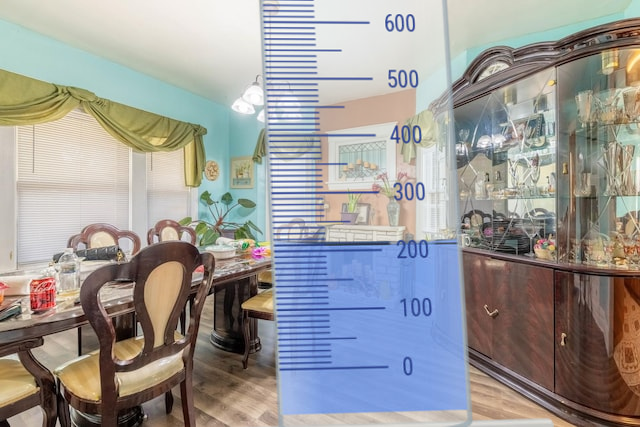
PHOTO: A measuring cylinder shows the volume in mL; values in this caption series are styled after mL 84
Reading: mL 210
